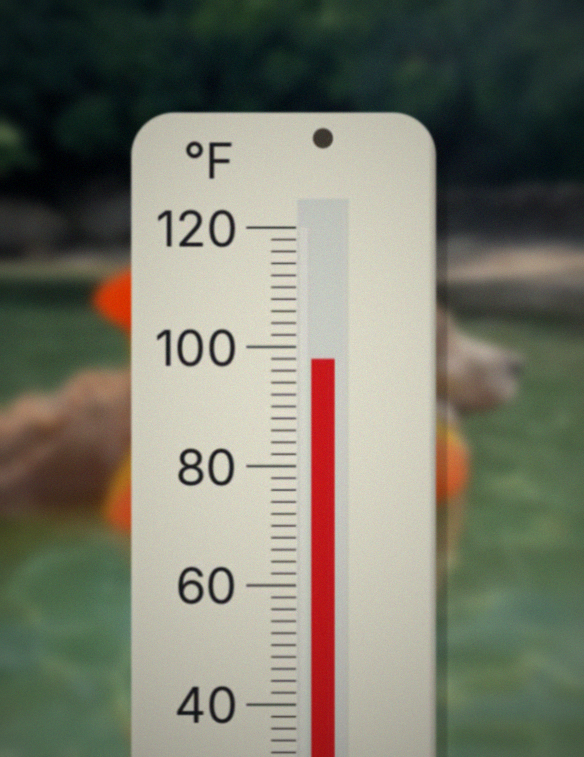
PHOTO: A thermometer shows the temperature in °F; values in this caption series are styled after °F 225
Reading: °F 98
